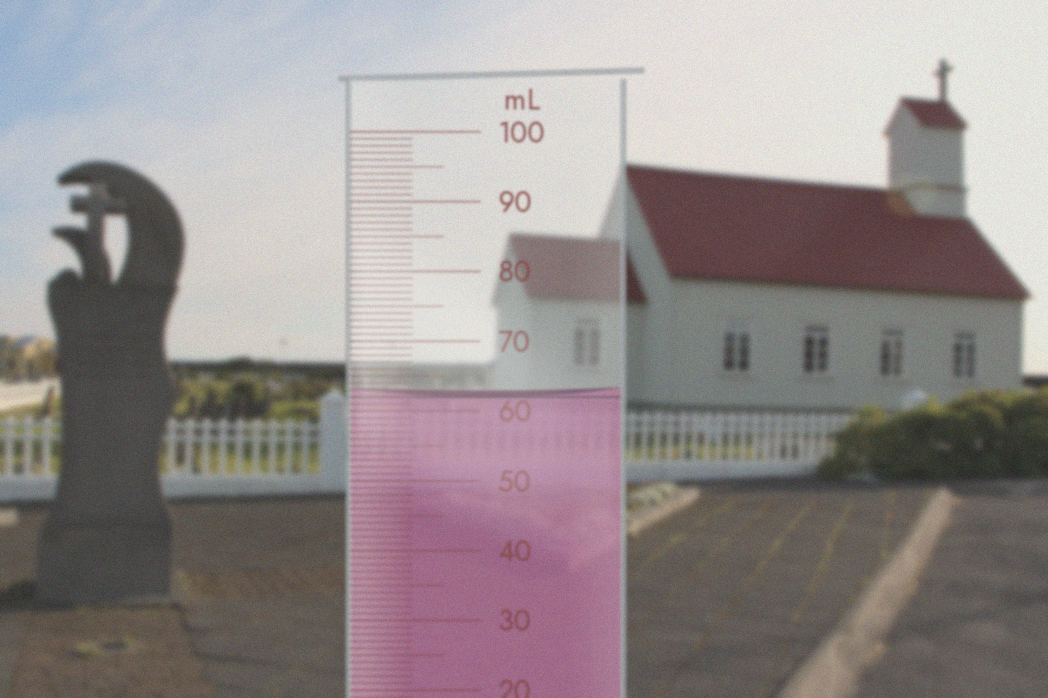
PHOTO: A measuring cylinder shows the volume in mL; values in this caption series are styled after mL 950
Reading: mL 62
